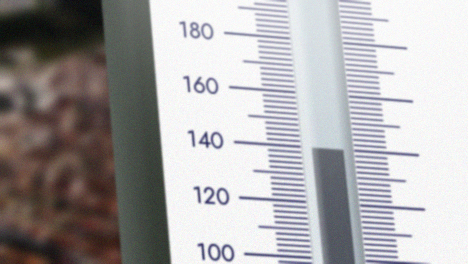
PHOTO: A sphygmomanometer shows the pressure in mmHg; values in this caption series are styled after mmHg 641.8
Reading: mmHg 140
